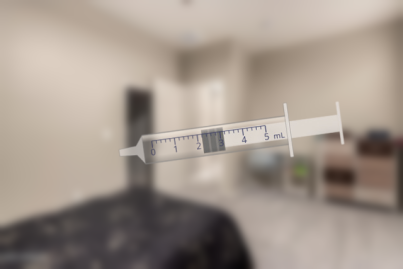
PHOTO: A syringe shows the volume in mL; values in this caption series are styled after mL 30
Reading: mL 2.2
